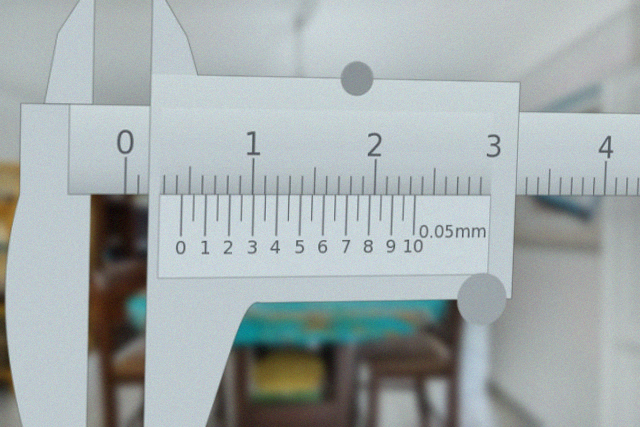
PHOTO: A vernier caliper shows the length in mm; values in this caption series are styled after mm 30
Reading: mm 4.4
